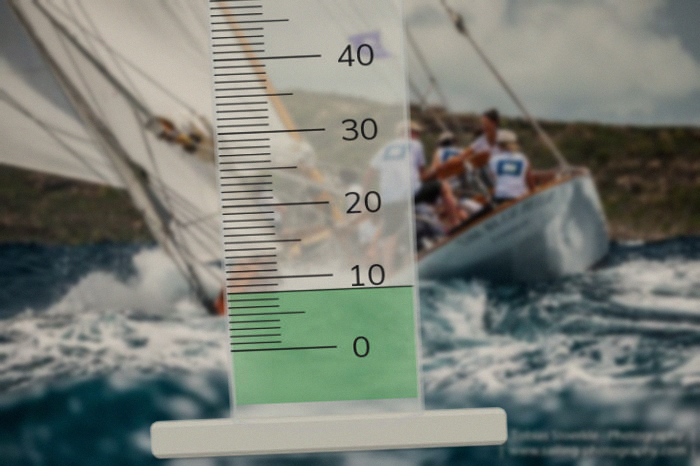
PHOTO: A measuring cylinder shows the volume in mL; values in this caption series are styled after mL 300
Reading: mL 8
